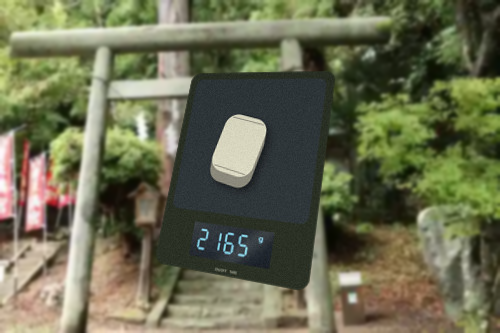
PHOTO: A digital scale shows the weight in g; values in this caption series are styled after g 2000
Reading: g 2165
